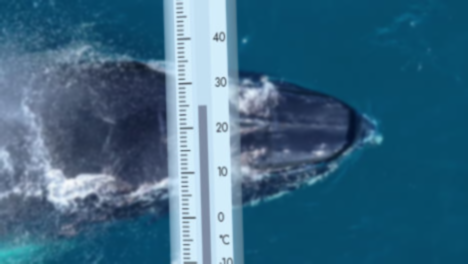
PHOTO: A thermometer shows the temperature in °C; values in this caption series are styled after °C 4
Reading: °C 25
